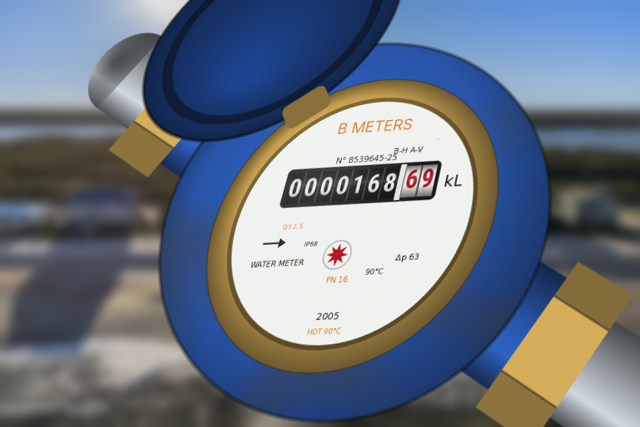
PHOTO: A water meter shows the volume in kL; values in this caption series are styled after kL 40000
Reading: kL 168.69
